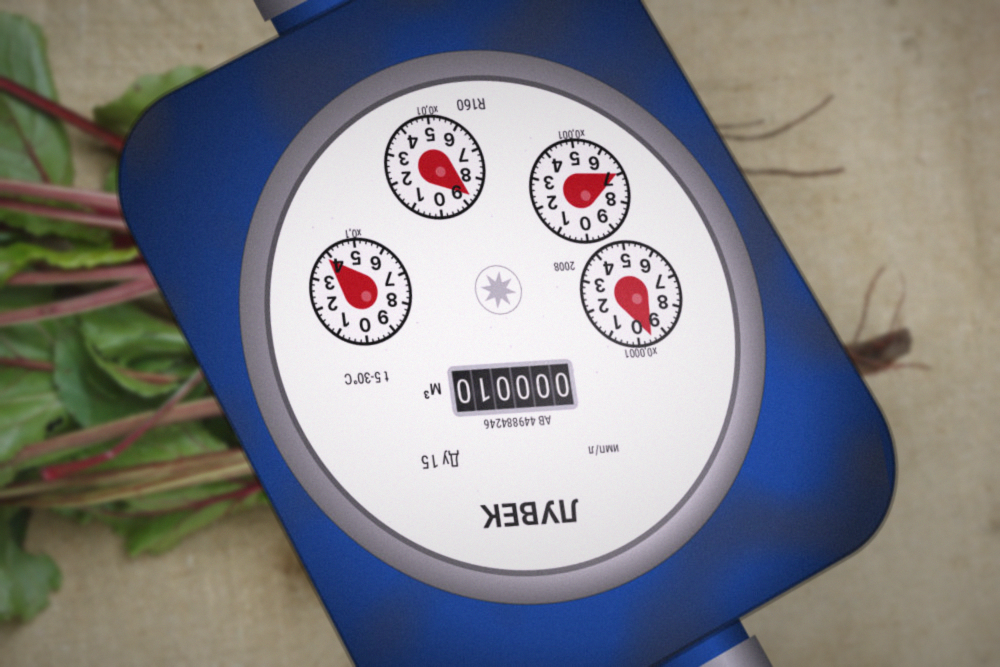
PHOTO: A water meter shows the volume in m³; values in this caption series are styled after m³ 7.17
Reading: m³ 10.3869
